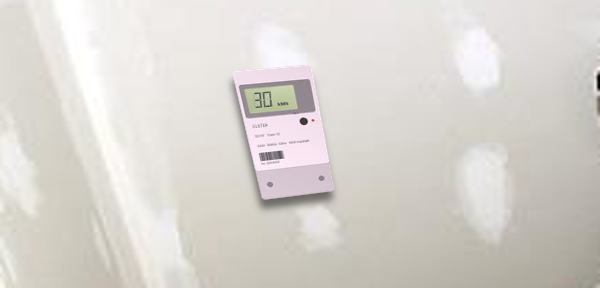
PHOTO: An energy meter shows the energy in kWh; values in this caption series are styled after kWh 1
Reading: kWh 30
